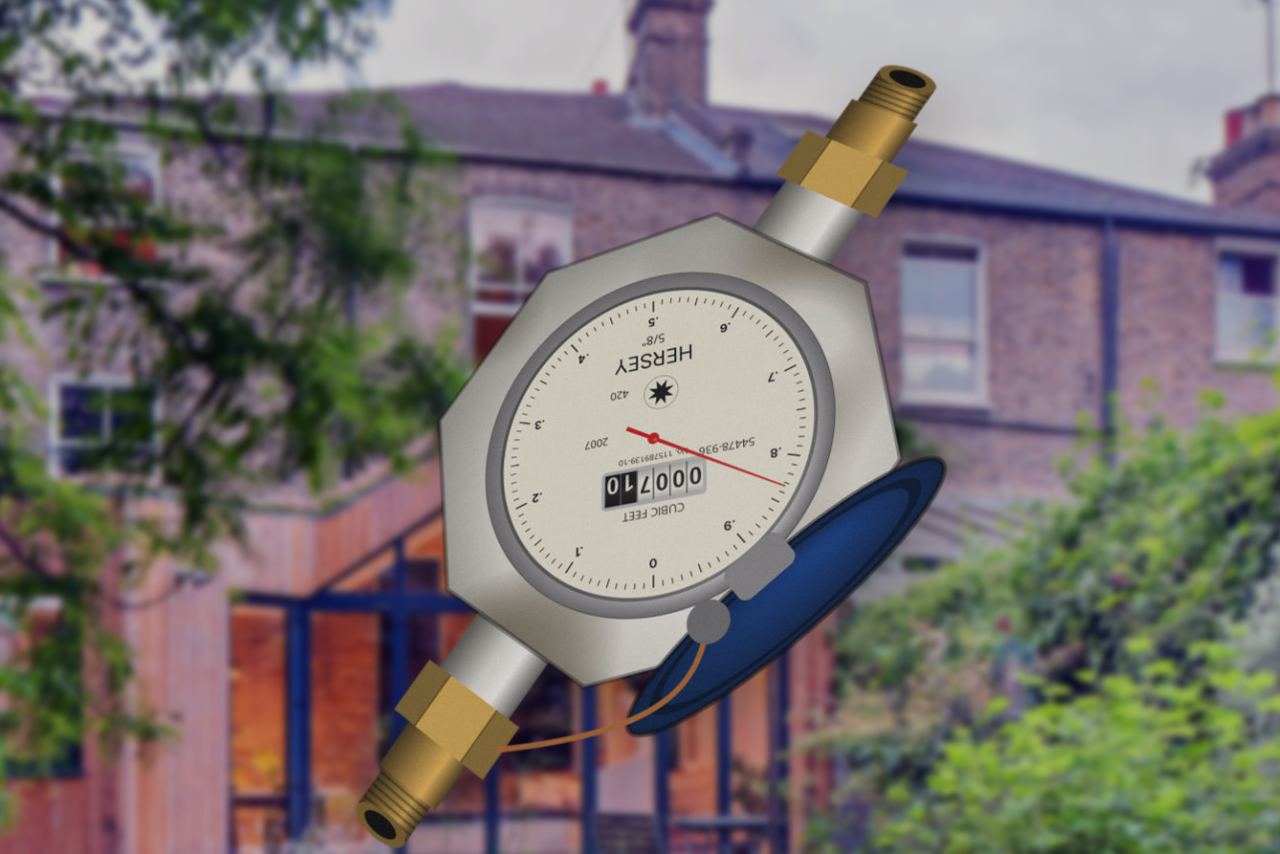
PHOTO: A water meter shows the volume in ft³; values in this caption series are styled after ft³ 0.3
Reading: ft³ 709.83
